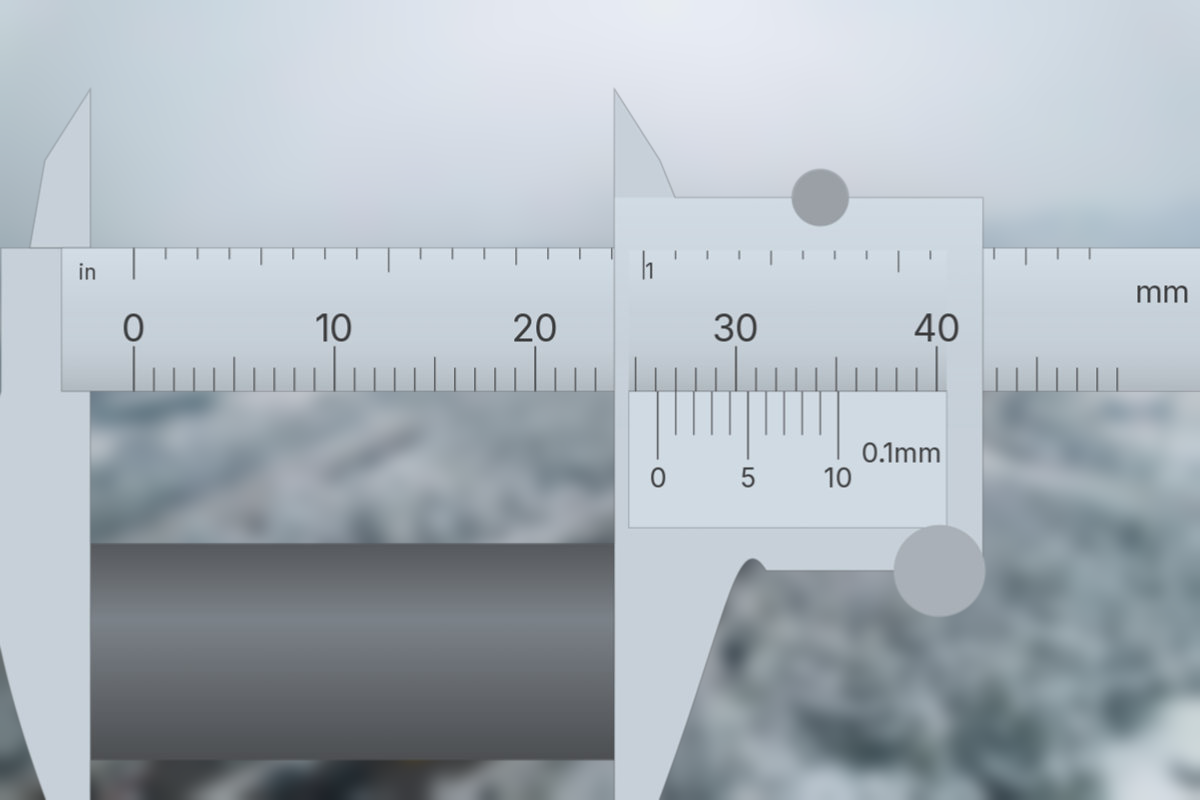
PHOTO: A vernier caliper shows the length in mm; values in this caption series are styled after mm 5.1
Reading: mm 26.1
